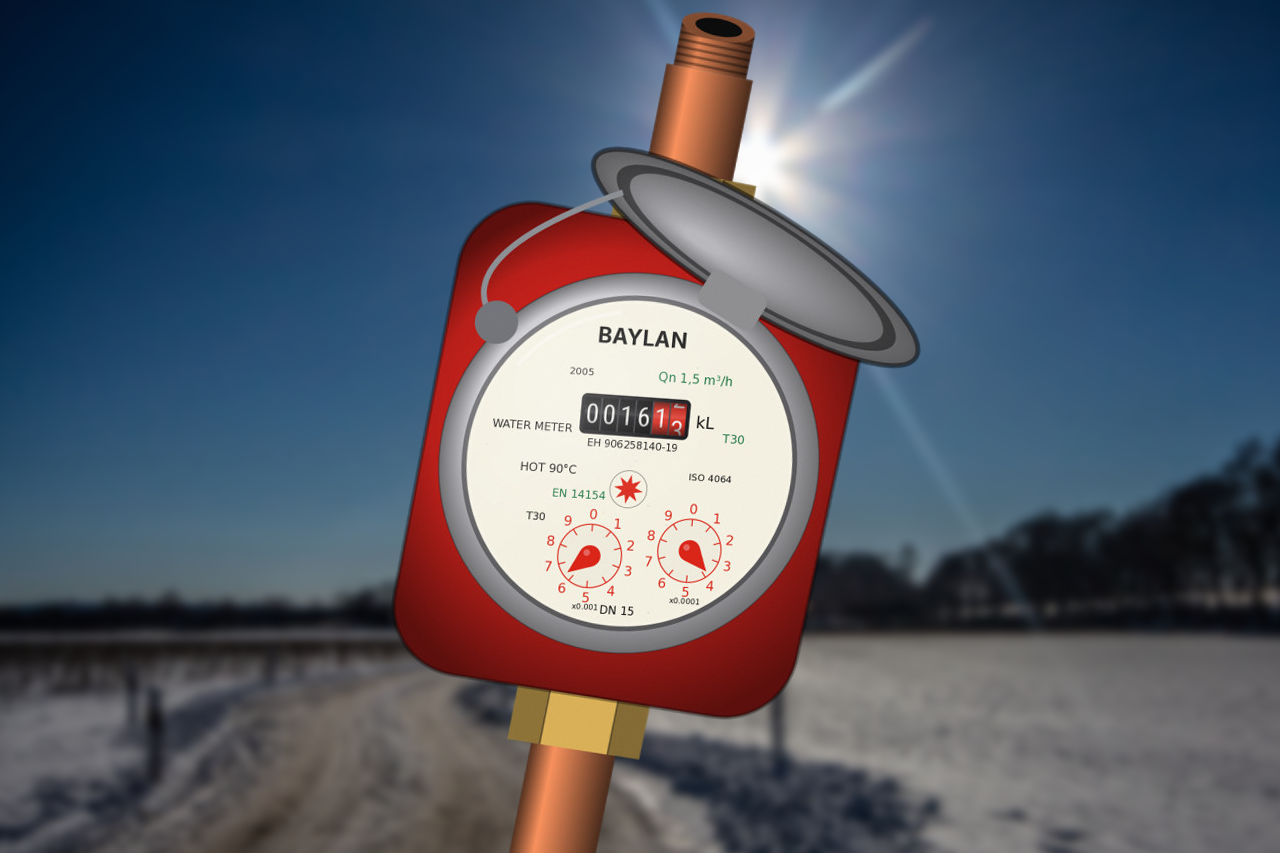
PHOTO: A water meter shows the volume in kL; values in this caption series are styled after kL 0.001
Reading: kL 16.1263
